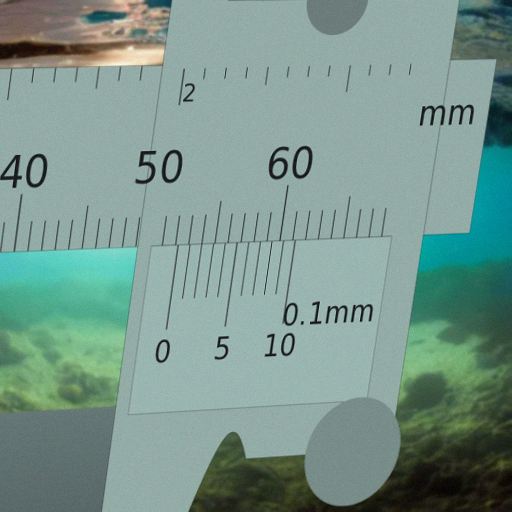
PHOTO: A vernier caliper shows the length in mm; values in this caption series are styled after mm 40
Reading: mm 52.2
